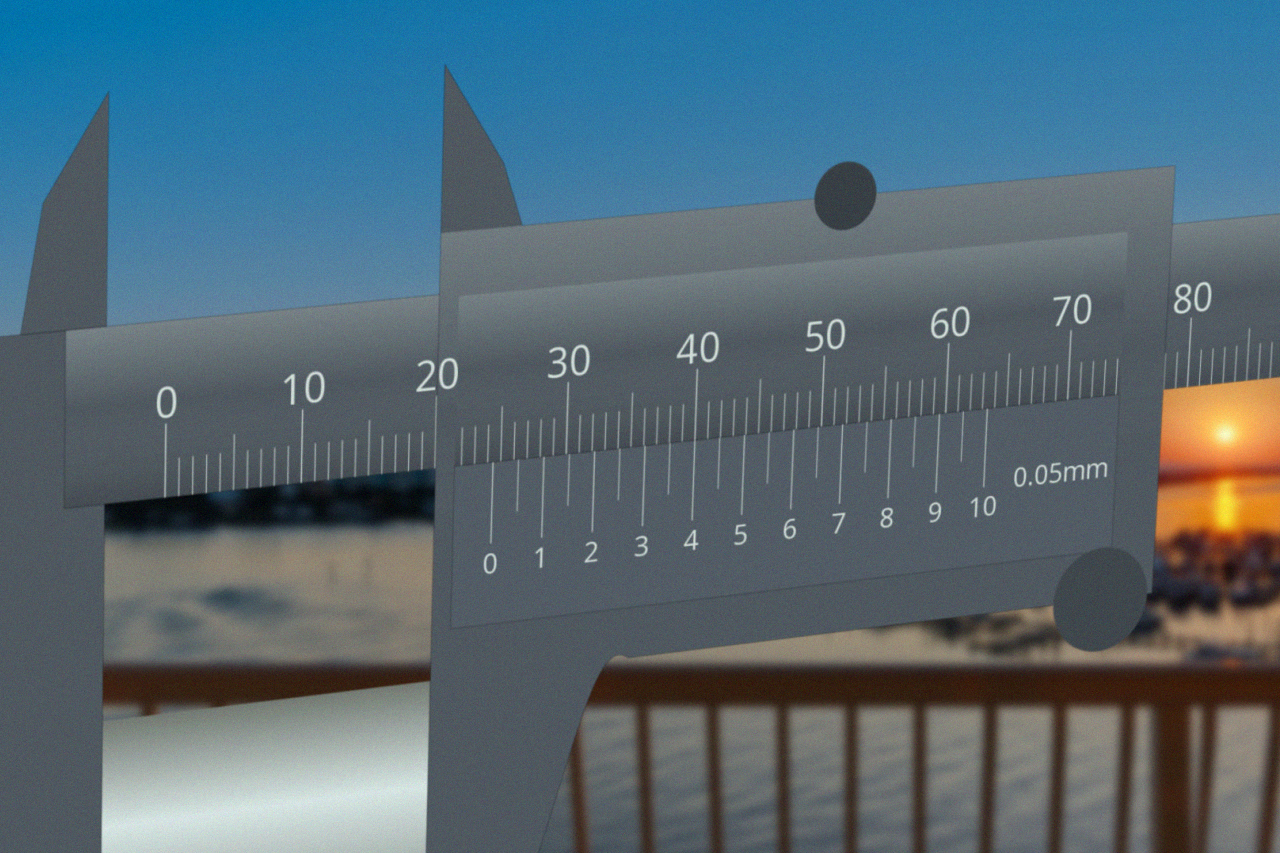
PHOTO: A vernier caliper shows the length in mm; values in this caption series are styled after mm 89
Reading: mm 24.4
